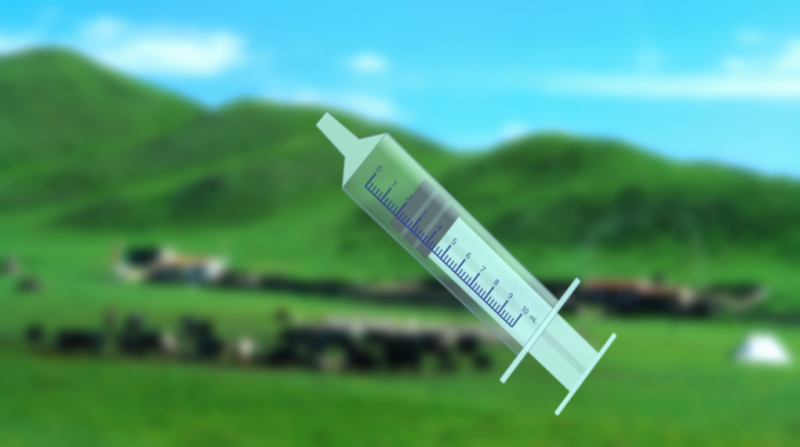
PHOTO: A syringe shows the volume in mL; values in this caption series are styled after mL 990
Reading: mL 2
